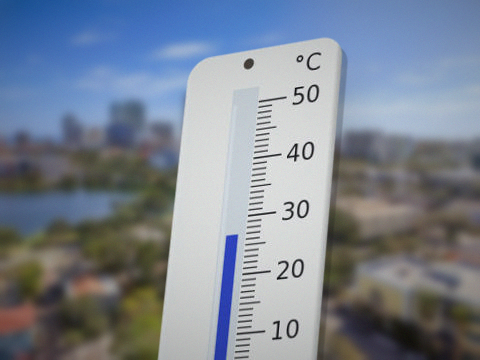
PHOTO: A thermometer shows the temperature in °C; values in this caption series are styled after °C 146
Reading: °C 27
